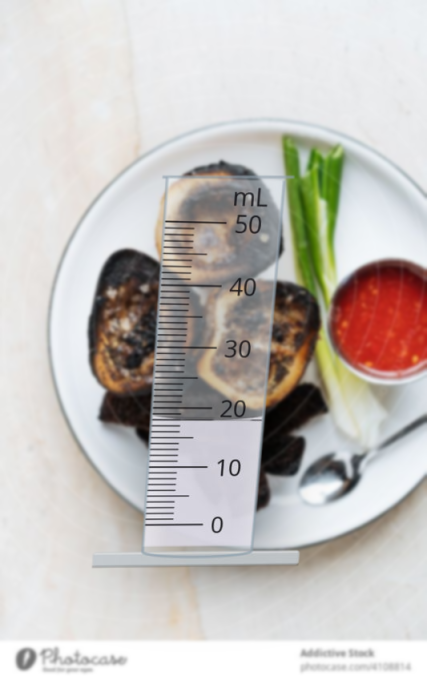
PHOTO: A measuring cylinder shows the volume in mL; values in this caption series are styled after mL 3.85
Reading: mL 18
